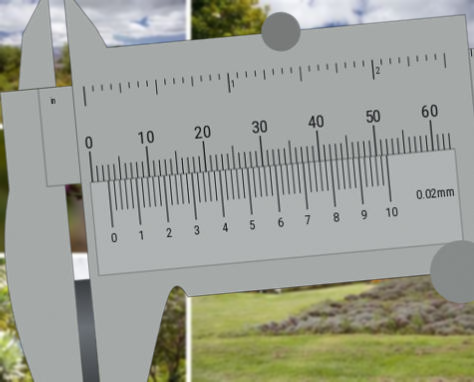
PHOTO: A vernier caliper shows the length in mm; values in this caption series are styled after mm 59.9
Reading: mm 2.8
